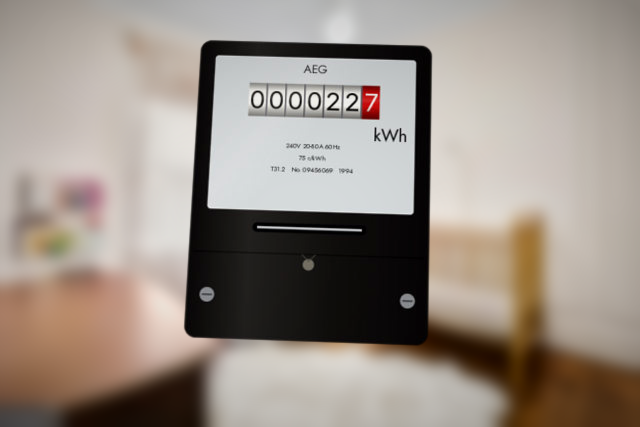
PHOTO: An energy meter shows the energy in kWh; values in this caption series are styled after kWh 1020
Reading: kWh 22.7
